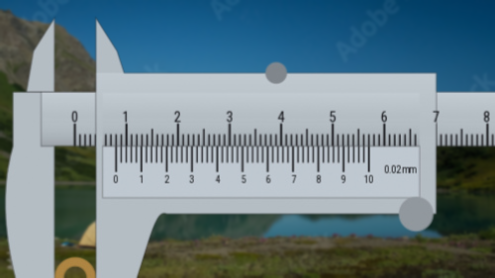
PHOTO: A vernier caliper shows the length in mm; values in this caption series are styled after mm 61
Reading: mm 8.0
